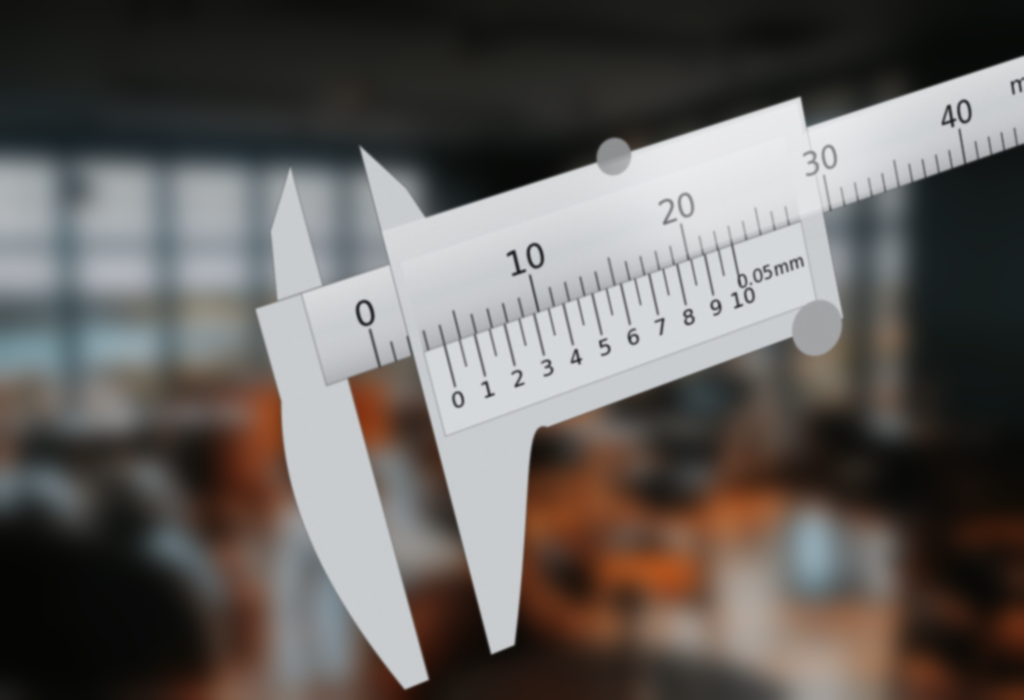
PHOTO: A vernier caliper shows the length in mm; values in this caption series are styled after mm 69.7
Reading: mm 4.0
